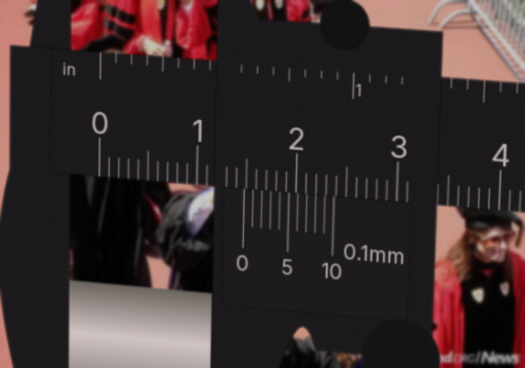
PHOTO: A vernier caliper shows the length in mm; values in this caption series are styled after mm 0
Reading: mm 14.8
